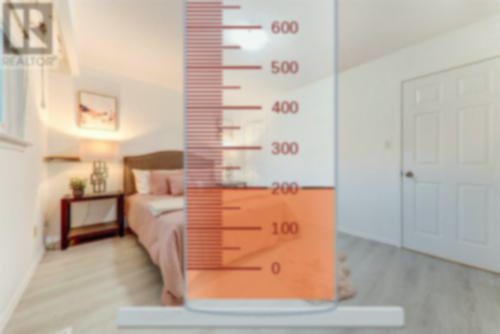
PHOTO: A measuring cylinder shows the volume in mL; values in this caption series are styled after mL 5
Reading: mL 200
